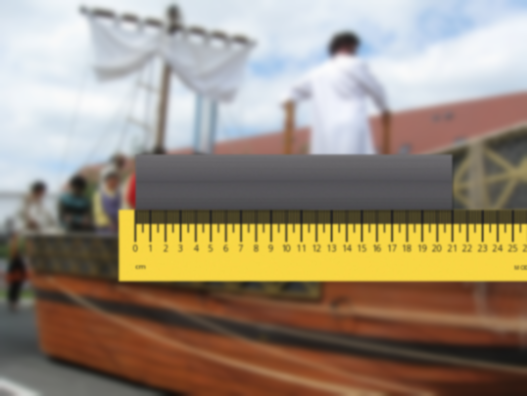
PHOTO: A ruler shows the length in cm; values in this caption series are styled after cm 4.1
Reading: cm 21
